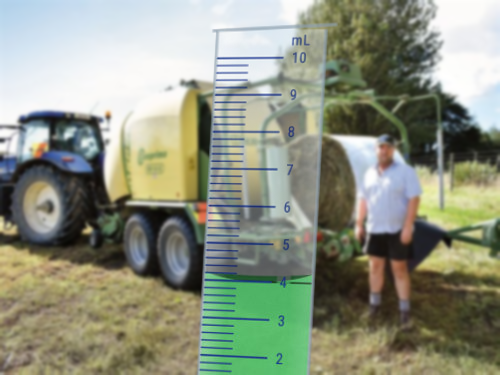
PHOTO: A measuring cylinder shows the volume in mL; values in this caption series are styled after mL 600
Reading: mL 4
